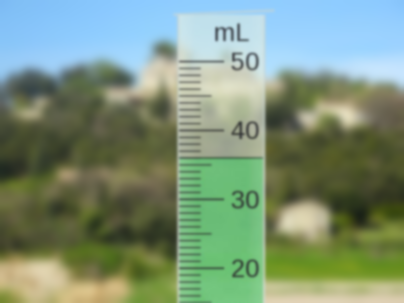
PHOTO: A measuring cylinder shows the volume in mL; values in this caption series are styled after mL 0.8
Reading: mL 36
